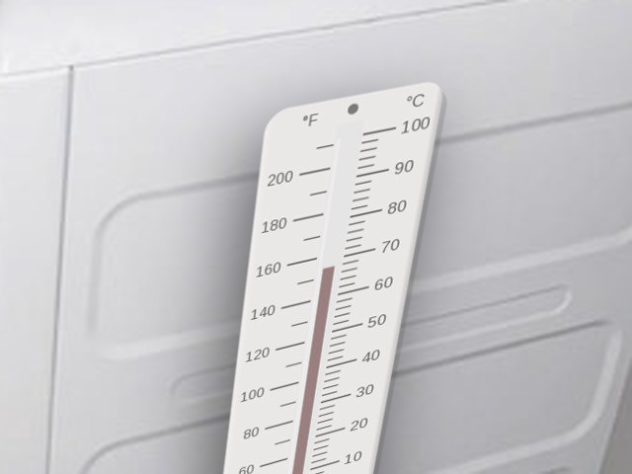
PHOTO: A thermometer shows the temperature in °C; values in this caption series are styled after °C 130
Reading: °C 68
